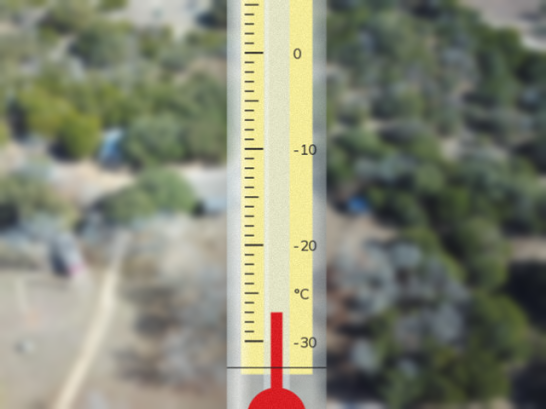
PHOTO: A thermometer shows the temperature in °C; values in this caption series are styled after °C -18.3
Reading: °C -27
